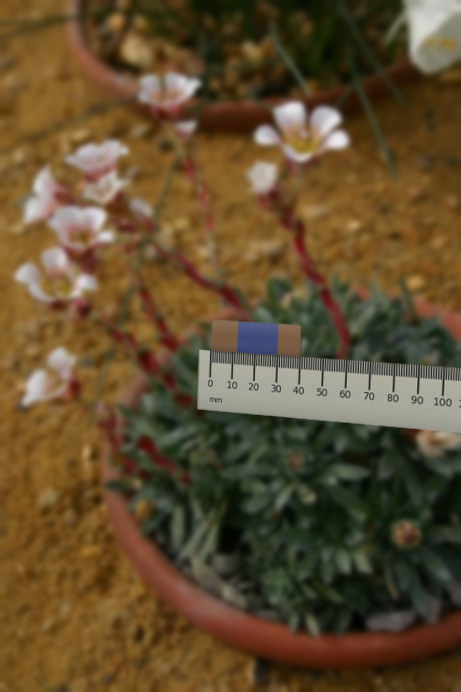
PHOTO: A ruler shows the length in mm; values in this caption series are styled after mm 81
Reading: mm 40
